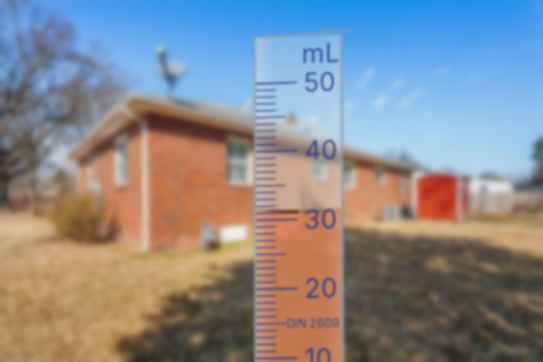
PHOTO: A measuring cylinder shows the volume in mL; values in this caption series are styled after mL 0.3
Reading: mL 31
